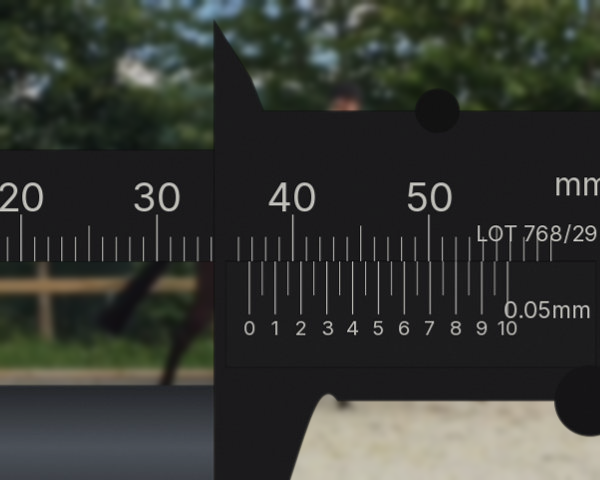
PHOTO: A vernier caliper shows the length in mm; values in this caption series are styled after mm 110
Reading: mm 36.8
